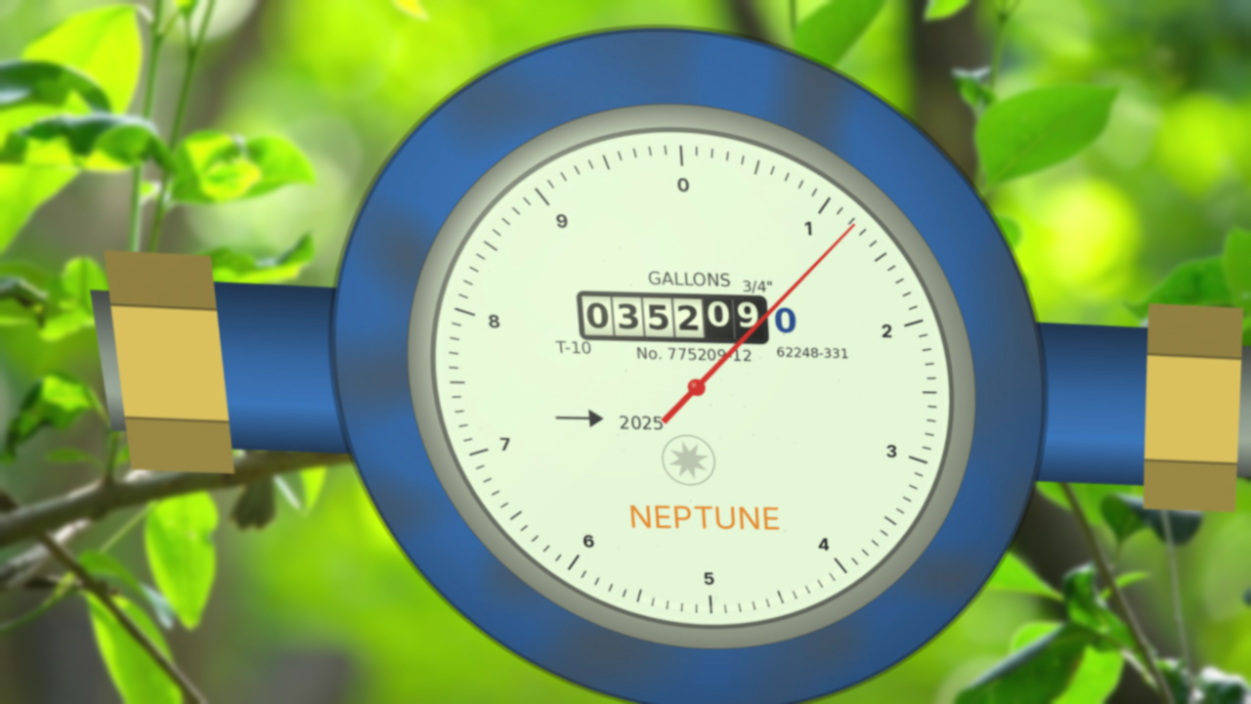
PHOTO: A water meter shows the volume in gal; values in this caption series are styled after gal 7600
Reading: gal 352091.2
